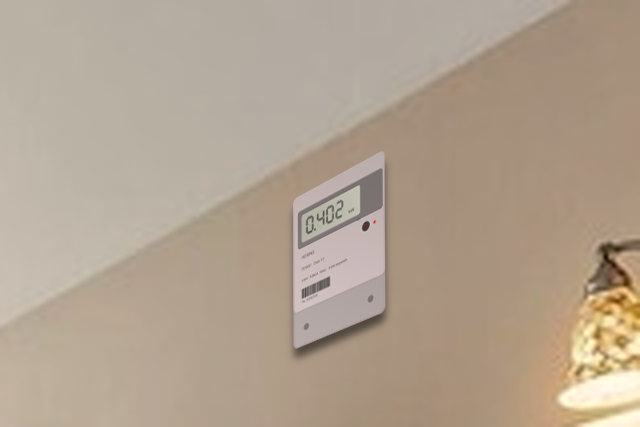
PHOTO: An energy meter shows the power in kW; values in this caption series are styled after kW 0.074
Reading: kW 0.402
